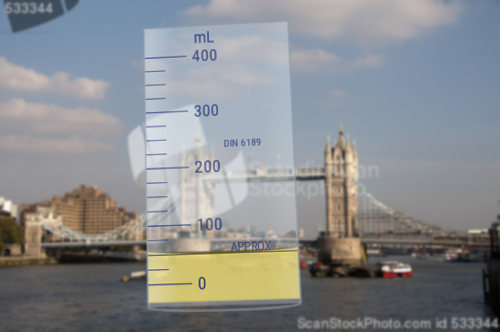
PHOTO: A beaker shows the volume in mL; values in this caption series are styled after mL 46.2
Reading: mL 50
